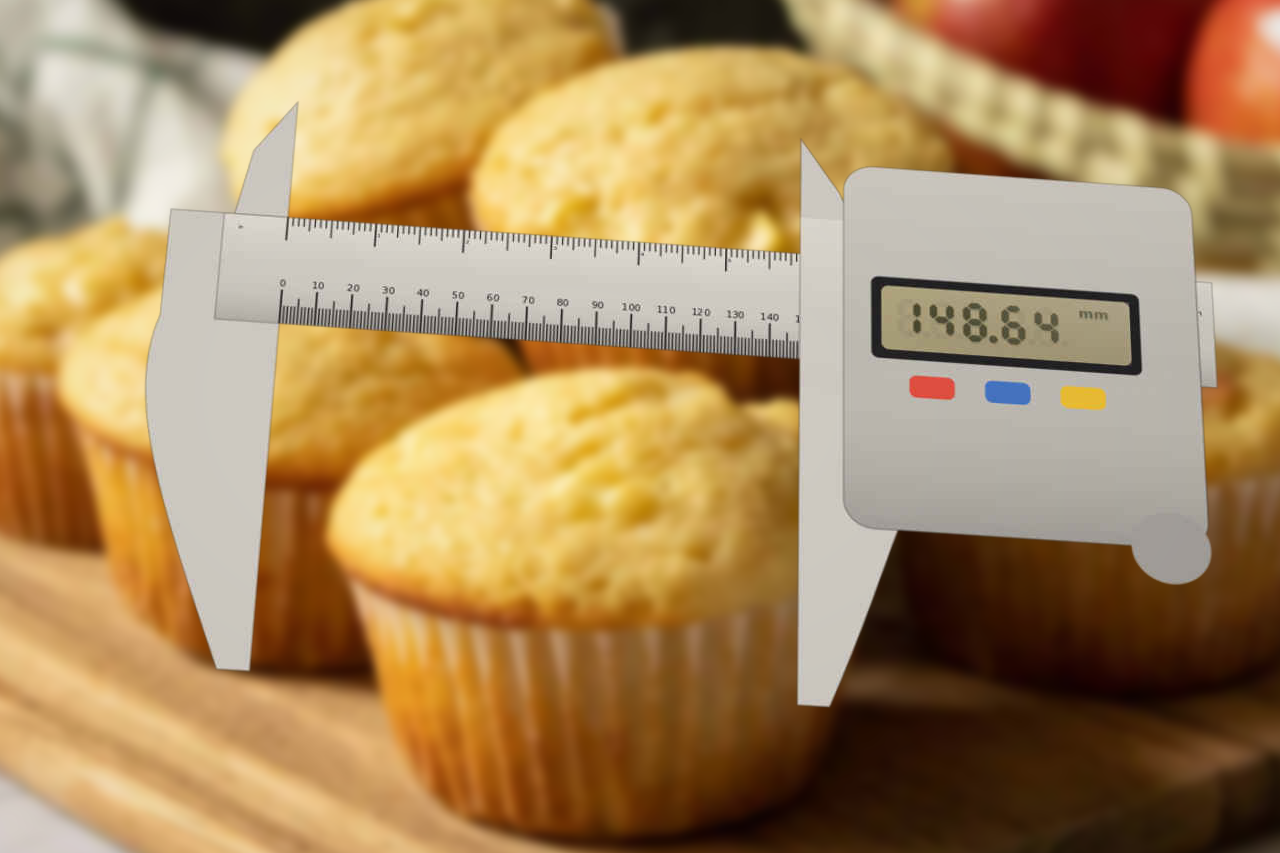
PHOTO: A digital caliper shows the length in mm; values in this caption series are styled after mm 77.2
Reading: mm 148.64
